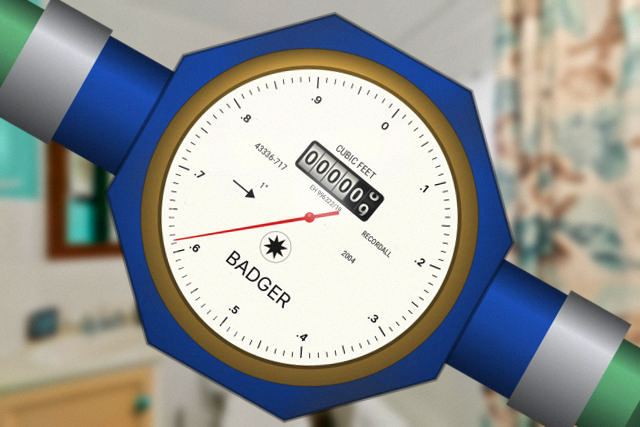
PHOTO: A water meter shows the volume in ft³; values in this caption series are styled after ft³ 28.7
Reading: ft³ 8.61
